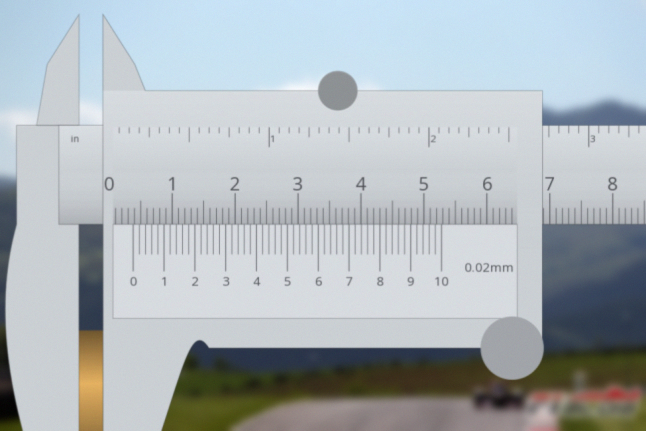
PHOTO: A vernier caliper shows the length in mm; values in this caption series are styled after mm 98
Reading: mm 3.8
